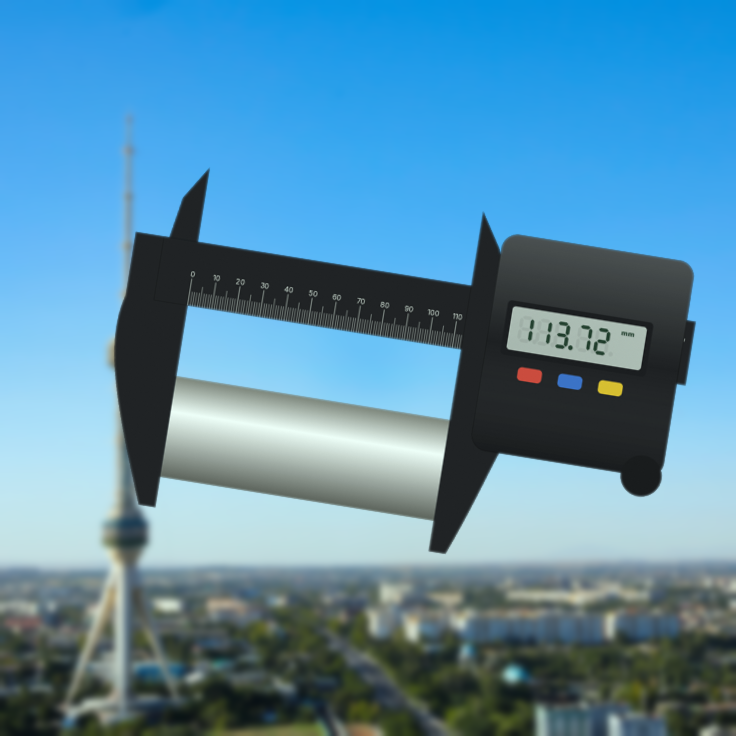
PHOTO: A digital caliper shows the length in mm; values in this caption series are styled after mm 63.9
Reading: mm 113.72
